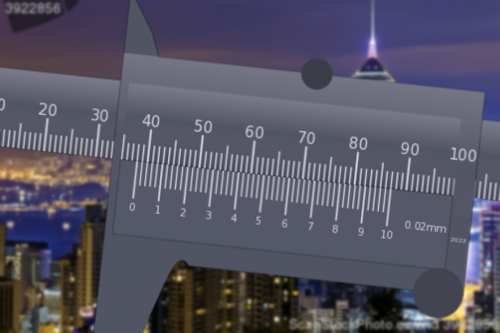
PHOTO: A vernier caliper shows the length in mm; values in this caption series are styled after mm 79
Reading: mm 38.0
